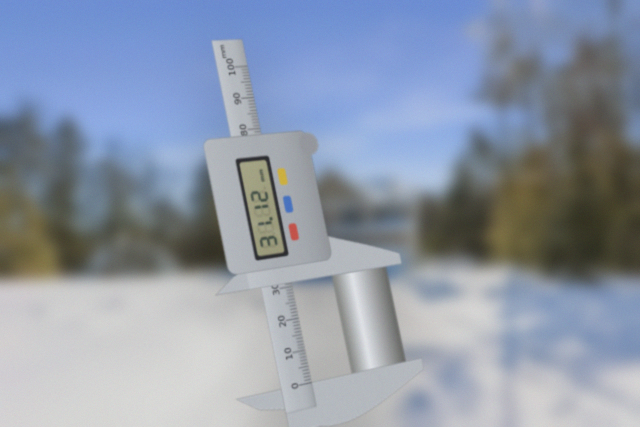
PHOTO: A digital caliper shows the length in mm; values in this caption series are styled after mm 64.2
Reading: mm 31.12
